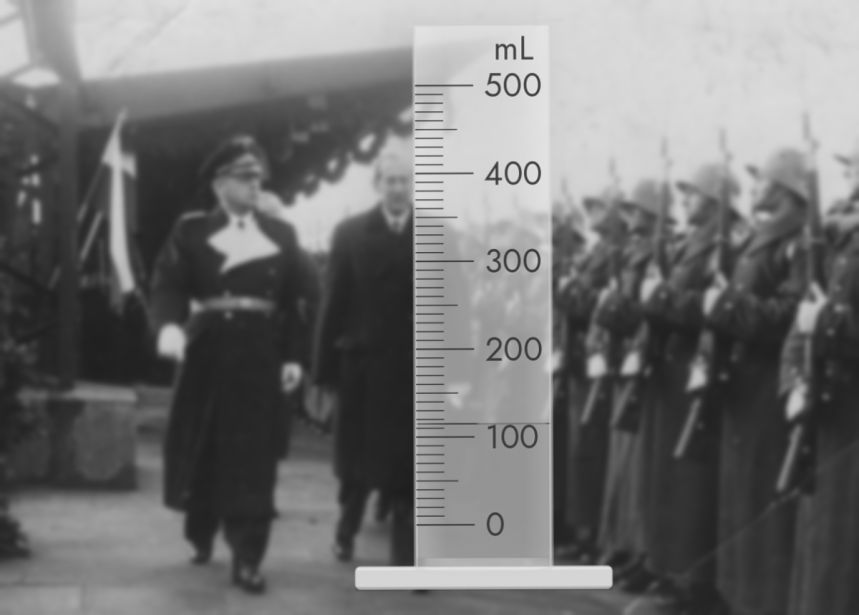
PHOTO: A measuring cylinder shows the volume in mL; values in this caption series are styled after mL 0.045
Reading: mL 115
